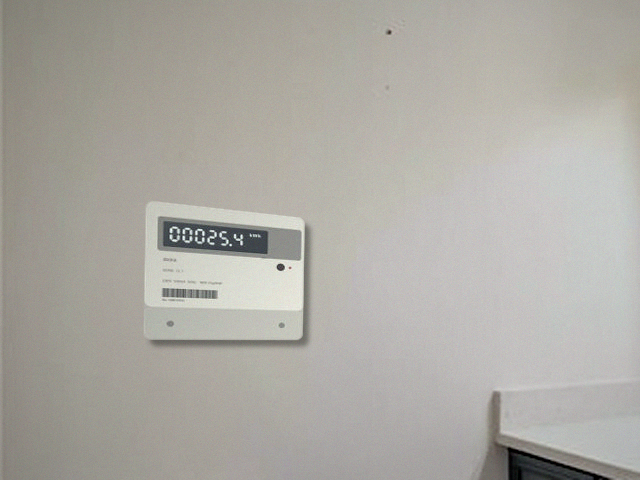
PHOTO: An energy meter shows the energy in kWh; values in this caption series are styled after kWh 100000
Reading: kWh 25.4
